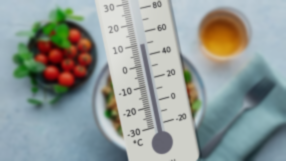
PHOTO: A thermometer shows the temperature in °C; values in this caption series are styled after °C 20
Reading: °C 10
